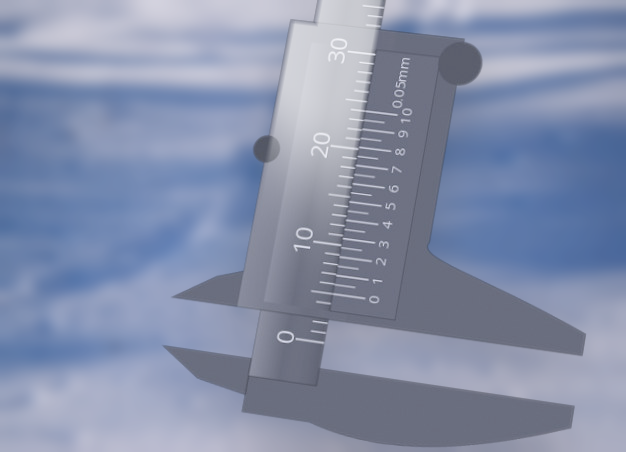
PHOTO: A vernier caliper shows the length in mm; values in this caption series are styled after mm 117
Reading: mm 5.0
